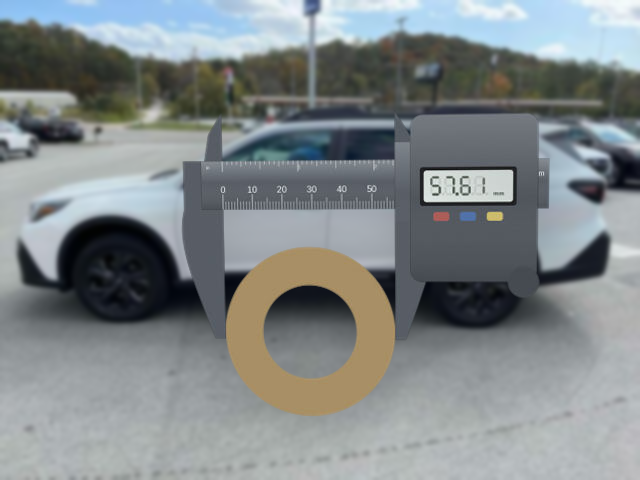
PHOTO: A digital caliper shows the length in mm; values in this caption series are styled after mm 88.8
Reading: mm 57.61
